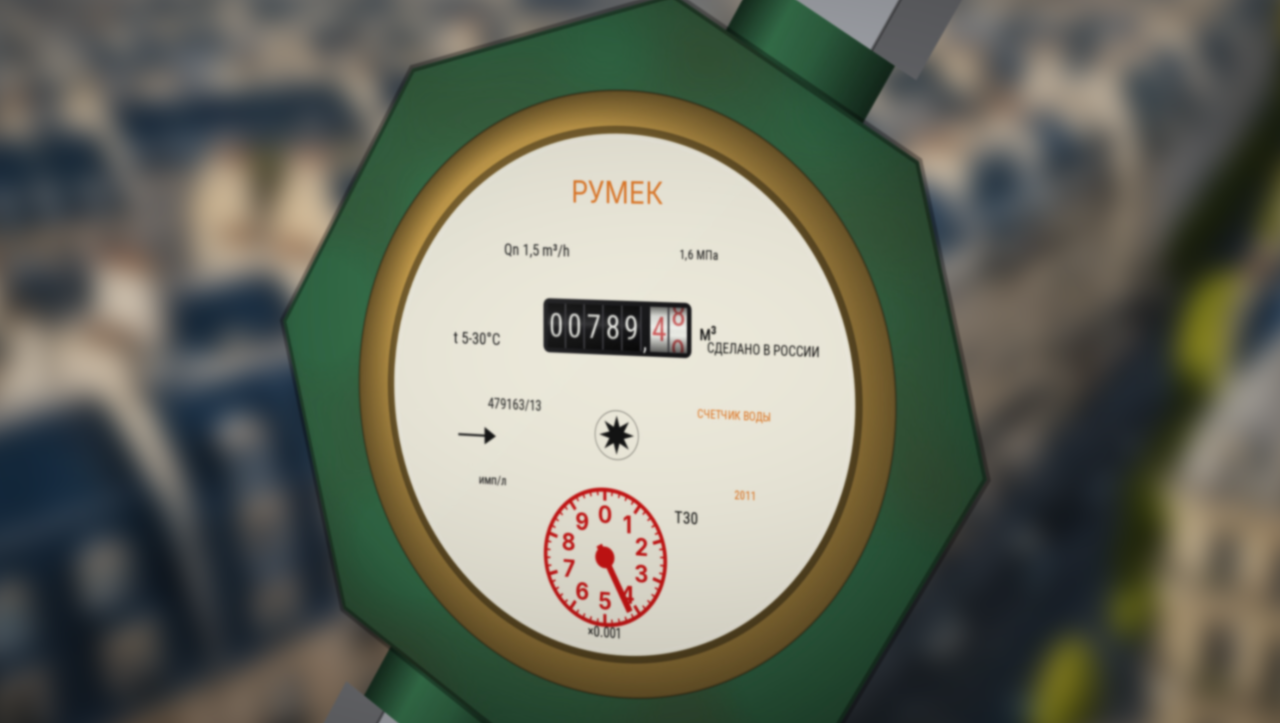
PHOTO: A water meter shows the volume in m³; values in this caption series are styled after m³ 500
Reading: m³ 789.484
